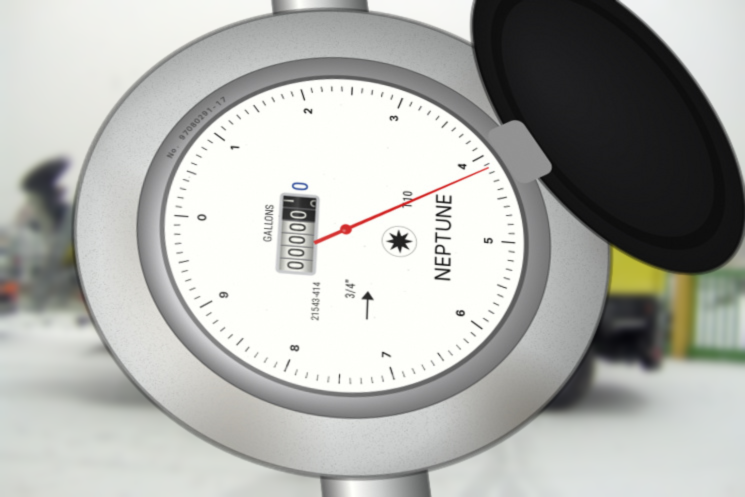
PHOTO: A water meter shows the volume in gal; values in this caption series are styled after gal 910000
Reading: gal 14.1
